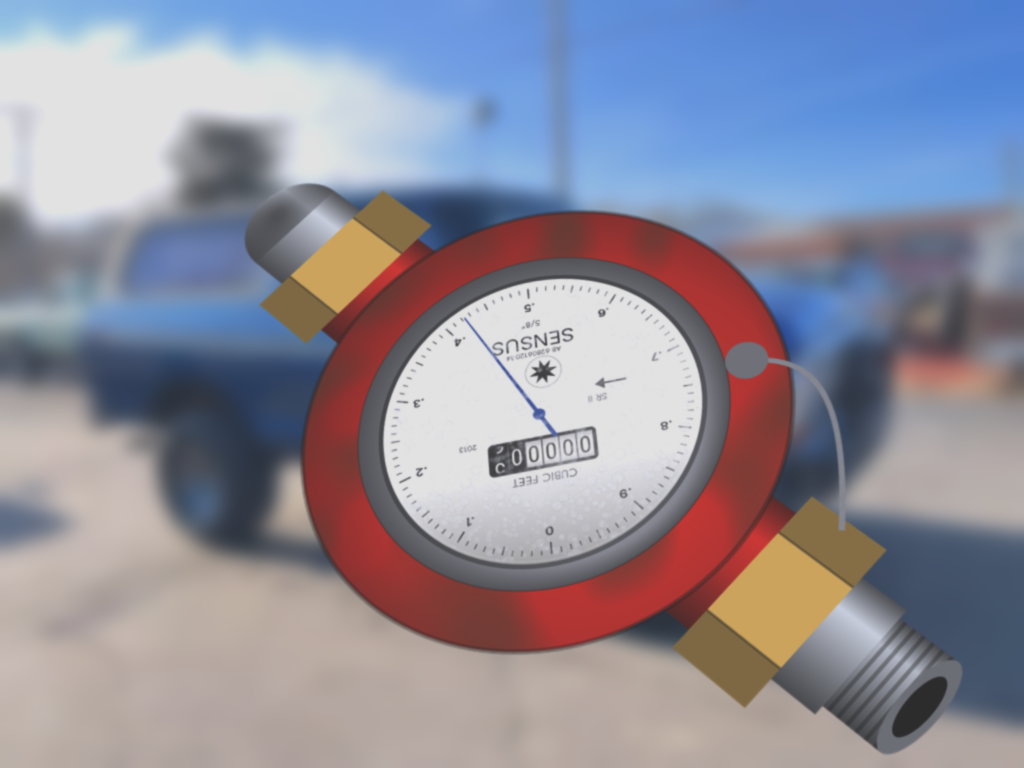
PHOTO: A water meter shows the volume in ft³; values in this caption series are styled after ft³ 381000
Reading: ft³ 5.42
